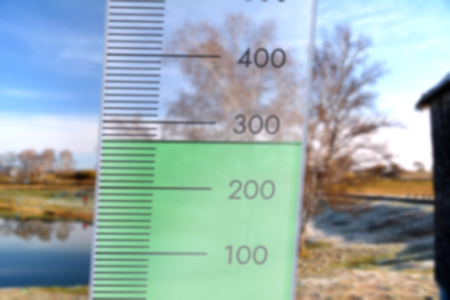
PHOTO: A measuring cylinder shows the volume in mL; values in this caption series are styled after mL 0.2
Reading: mL 270
